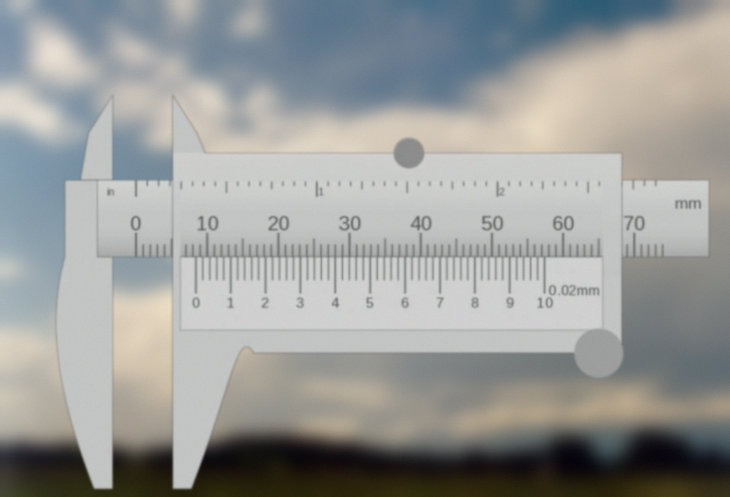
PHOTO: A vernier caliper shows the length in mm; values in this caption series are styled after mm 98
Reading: mm 8.4
